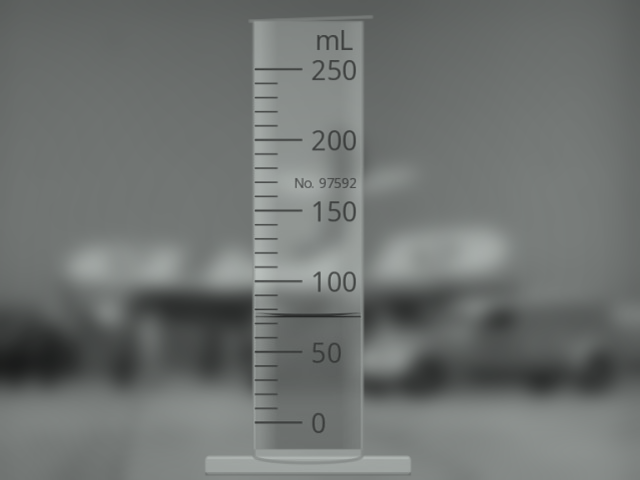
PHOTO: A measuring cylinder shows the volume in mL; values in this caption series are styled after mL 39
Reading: mL 75
